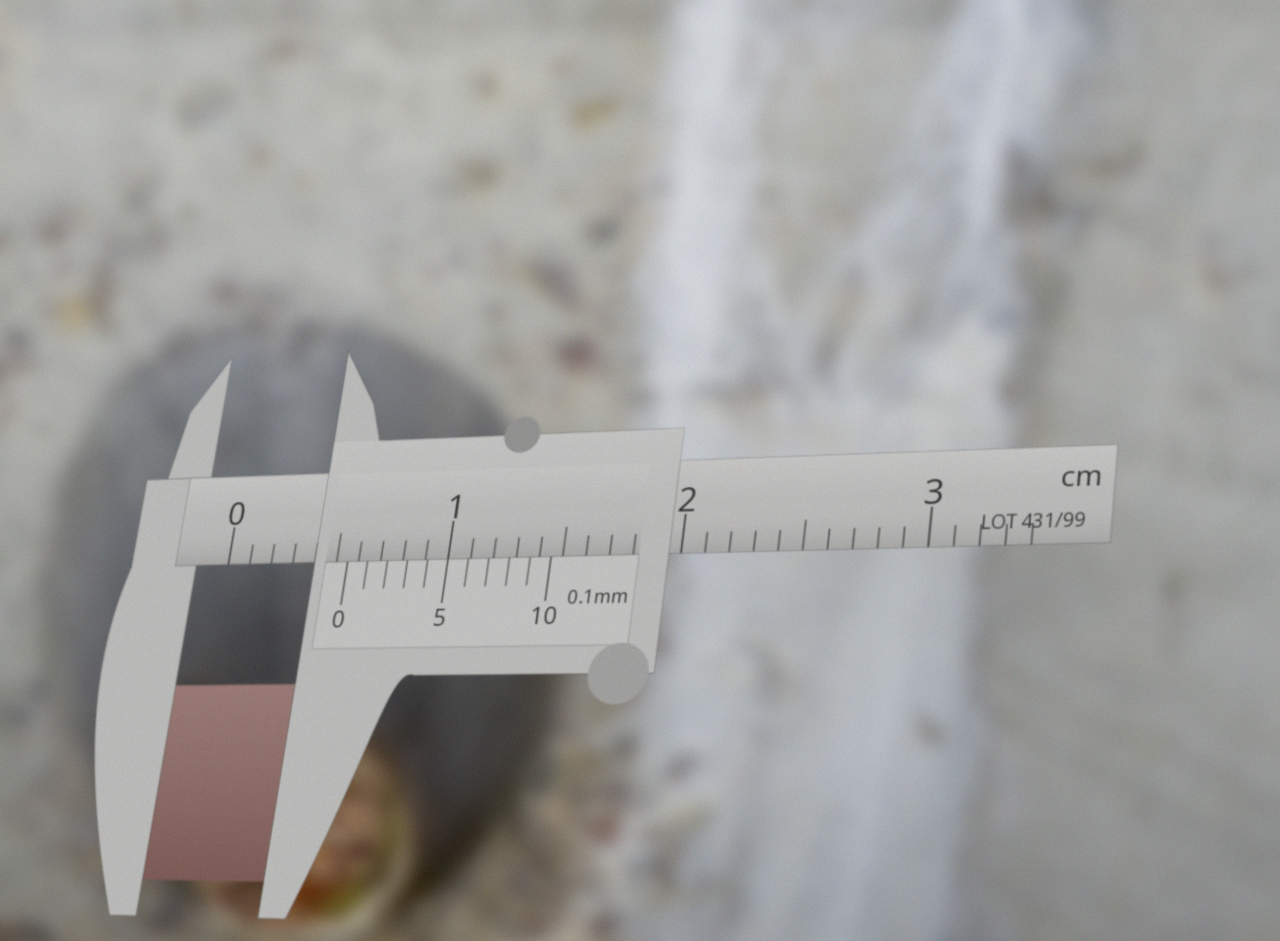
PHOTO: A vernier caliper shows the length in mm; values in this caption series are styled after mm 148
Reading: mm 5.5
